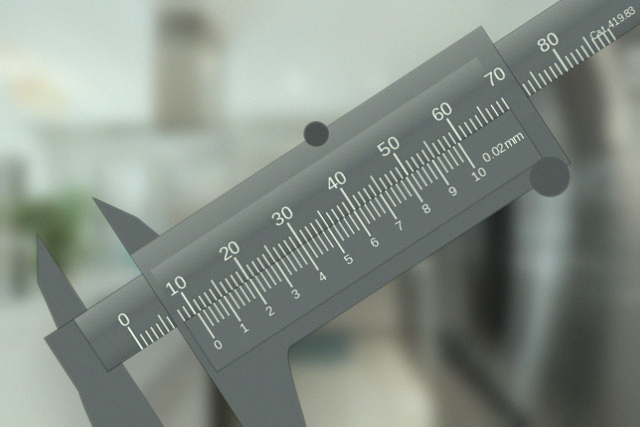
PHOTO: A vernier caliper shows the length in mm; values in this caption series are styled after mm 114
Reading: mm 10.4
